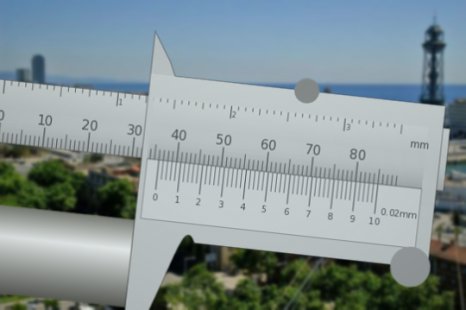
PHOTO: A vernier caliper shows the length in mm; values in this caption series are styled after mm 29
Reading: mm 36.0
